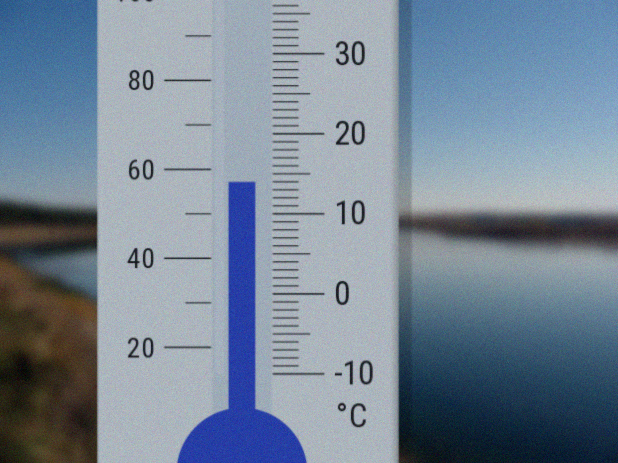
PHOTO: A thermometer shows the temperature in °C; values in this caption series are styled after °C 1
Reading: °C 14
